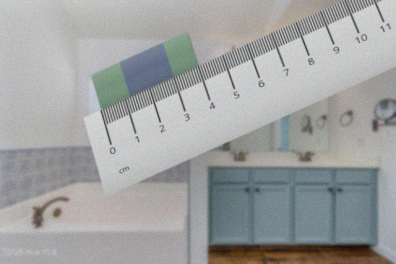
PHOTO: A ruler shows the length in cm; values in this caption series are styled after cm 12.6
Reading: cm 4
